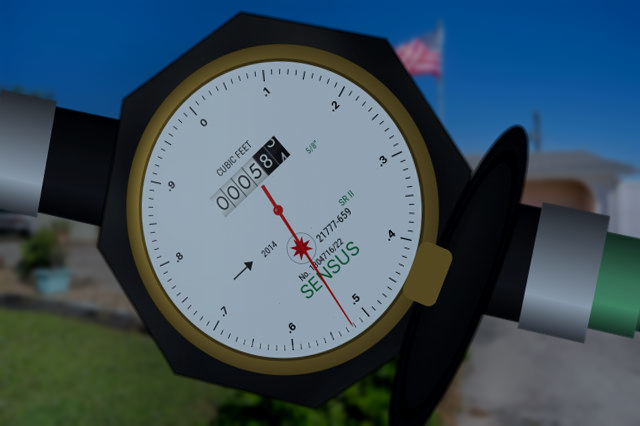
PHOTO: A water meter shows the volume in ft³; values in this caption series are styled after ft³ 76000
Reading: ft³ 583.52
